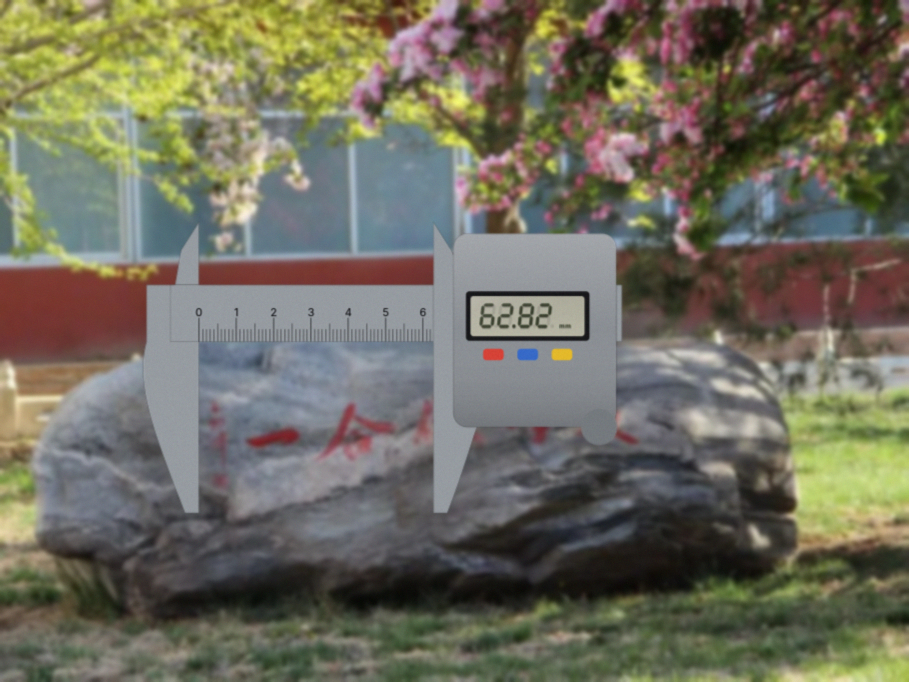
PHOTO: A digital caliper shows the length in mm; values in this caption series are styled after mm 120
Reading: mm 62.82
